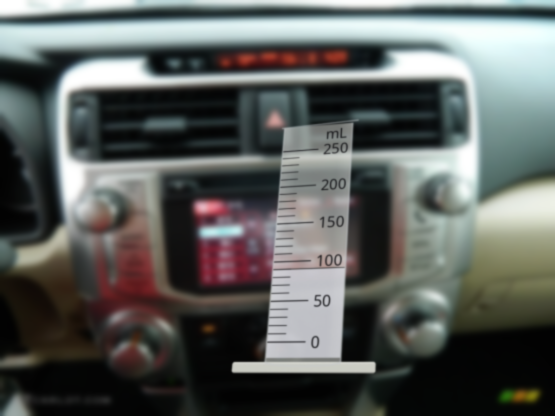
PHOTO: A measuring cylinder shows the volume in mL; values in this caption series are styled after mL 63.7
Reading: mL 90
